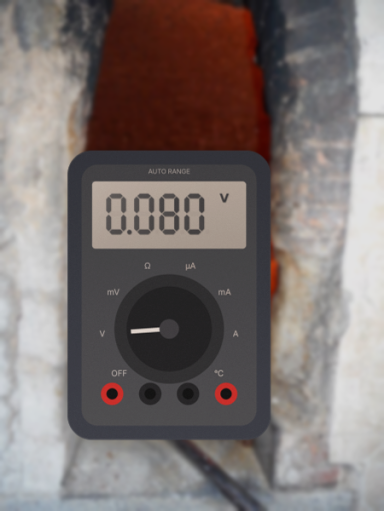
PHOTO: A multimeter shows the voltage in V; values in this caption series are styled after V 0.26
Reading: V 0.080
